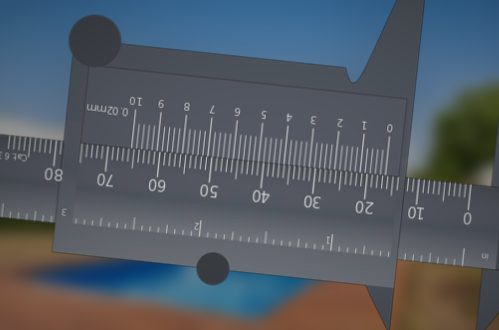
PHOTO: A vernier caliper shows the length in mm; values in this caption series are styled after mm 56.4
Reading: mm 16.5
